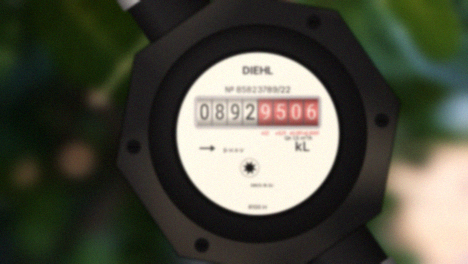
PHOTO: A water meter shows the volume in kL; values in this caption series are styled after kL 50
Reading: kL 892.9506
